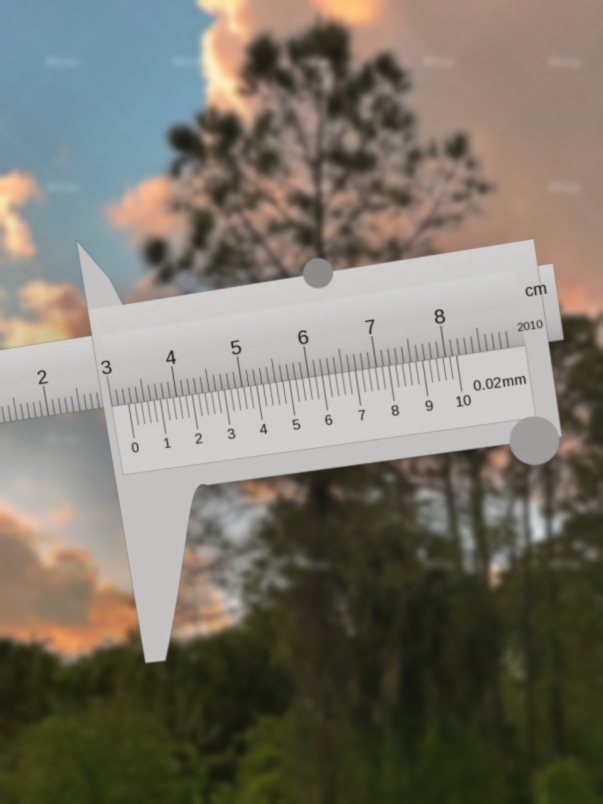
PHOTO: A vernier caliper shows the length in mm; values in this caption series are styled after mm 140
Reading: mm 32.6
